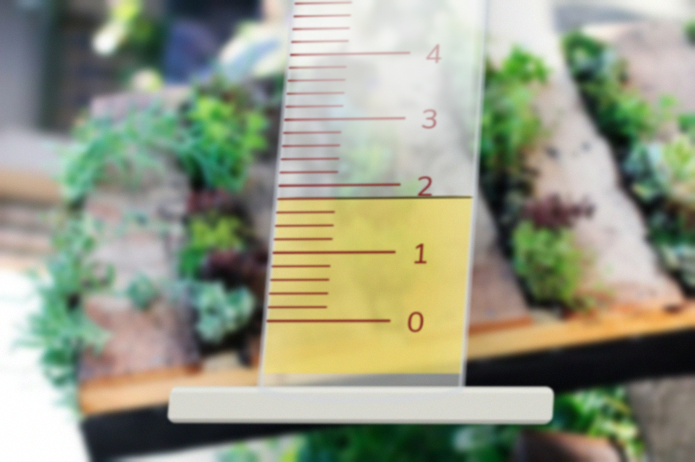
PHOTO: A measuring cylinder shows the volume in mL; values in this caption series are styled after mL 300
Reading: mL 1.8
